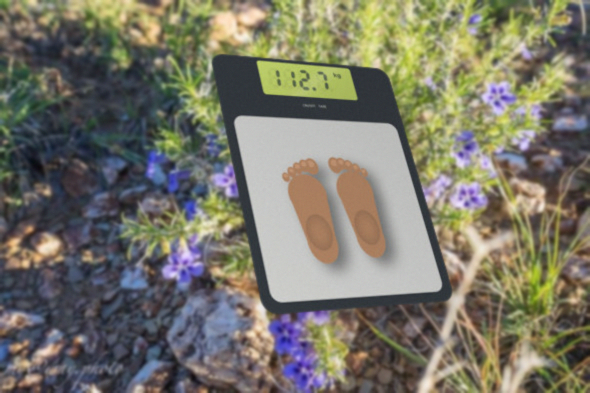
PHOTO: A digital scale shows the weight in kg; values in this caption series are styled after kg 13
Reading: kg 112.7
